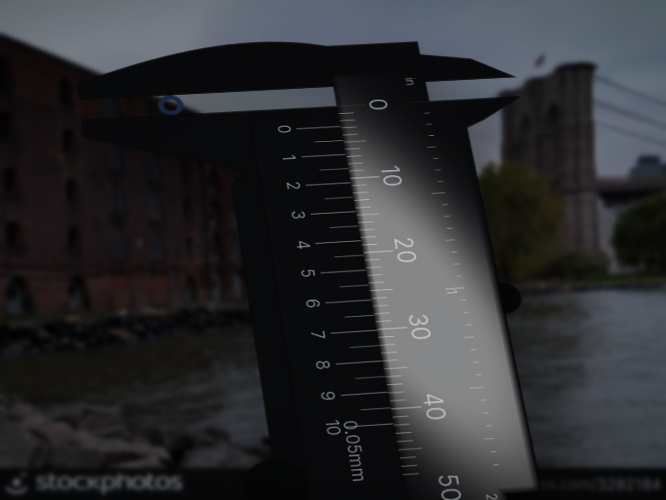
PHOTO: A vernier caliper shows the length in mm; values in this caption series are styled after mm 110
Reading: mm 2.8
